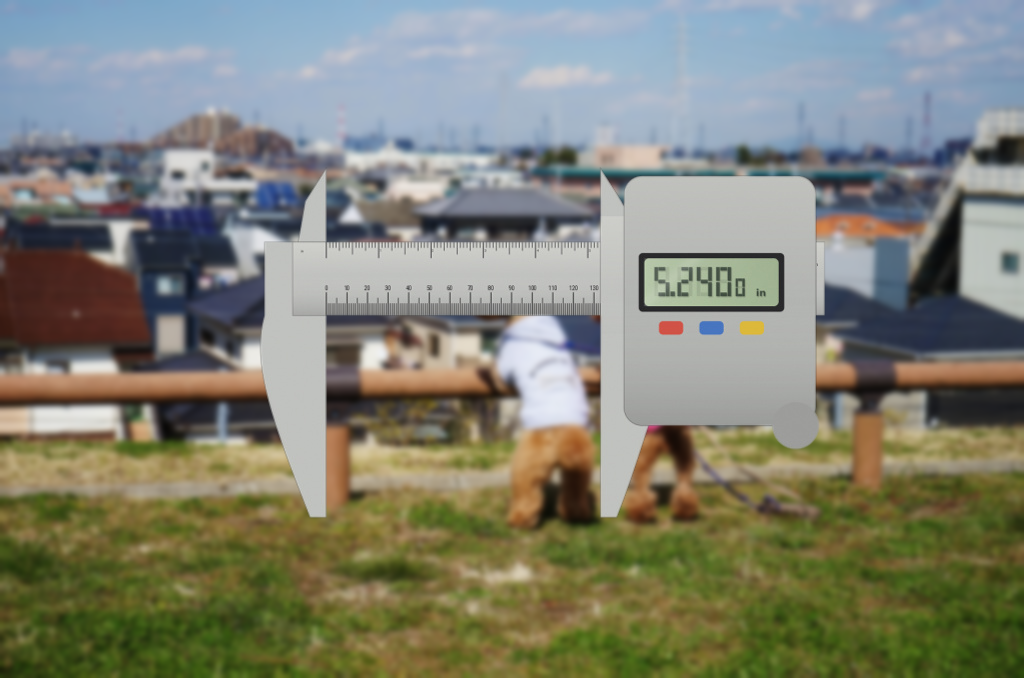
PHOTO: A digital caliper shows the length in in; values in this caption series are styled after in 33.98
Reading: in 5.2400
